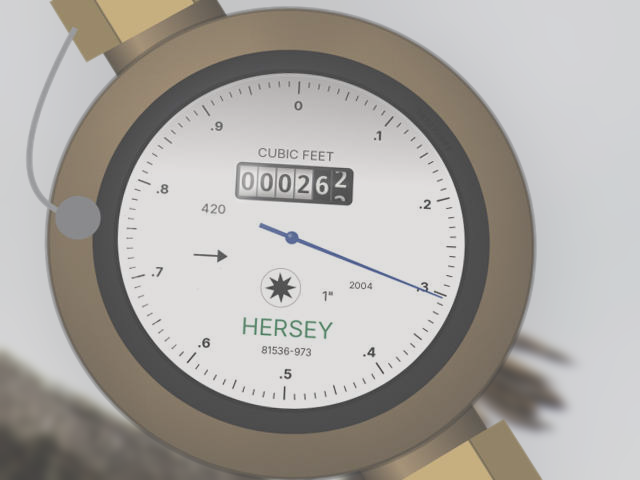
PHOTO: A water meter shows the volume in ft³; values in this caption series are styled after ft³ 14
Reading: ft³ 262.30
